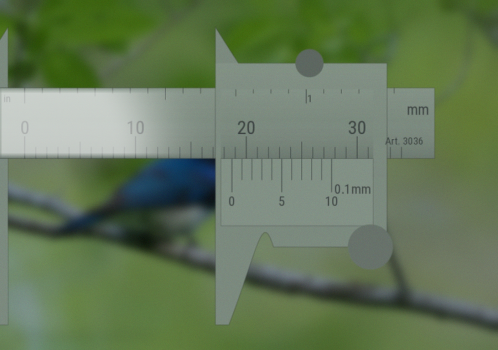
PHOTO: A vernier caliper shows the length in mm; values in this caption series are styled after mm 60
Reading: mm 18.7
